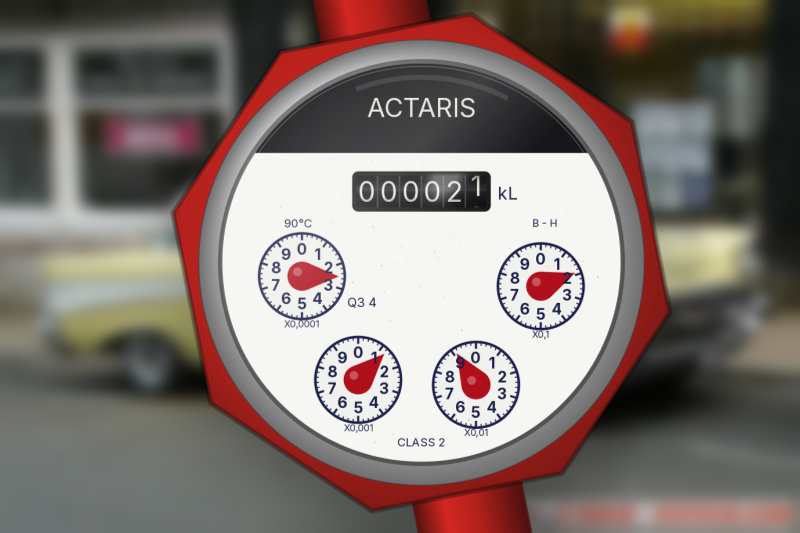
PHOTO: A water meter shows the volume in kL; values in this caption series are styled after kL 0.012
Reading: kL 21.1912
